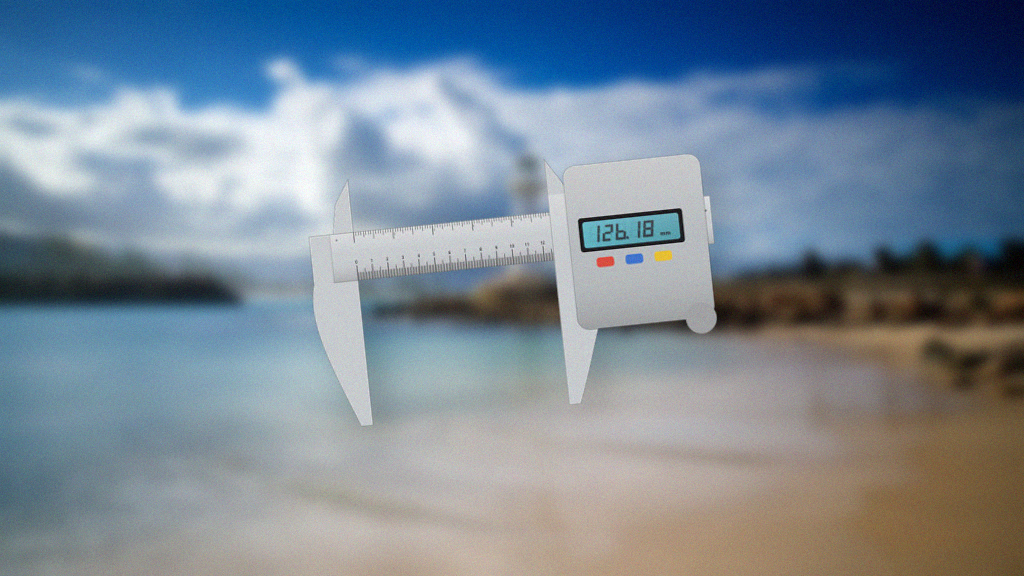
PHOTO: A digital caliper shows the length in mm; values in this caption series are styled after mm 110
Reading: mm 126.18
